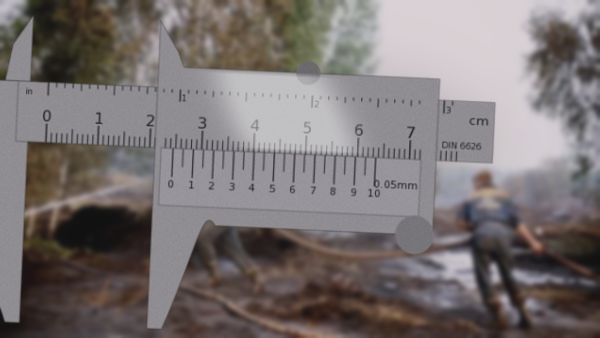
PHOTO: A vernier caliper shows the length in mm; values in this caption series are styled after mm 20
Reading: mm 24.5
